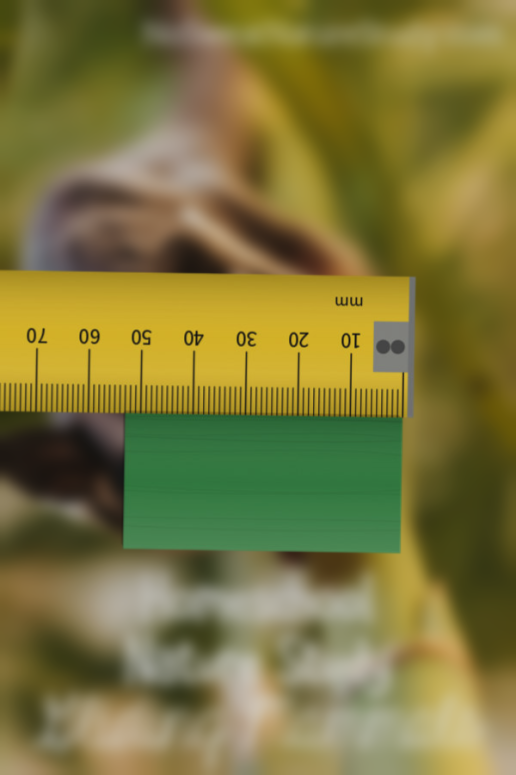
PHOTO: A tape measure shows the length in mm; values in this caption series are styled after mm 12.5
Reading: mm 53
